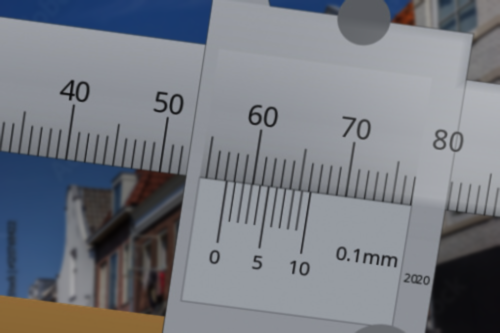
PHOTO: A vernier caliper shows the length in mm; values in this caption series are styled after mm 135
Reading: mm 57.2
